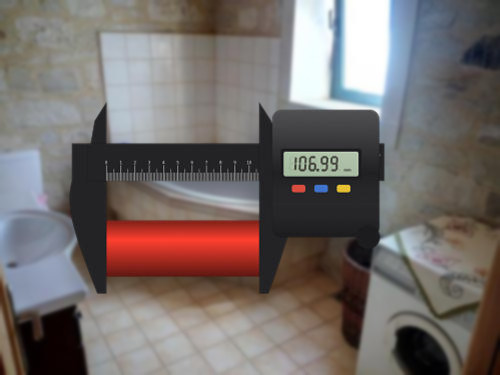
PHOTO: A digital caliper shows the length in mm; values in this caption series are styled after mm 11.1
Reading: mm 106.99
